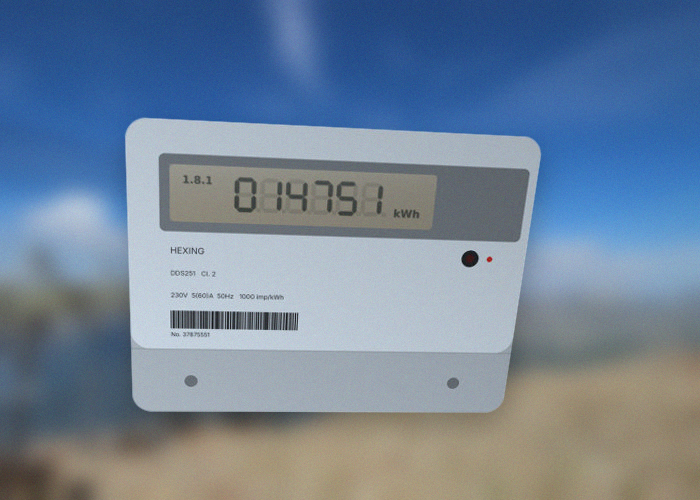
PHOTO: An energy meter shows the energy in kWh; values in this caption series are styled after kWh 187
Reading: kWh 14751
